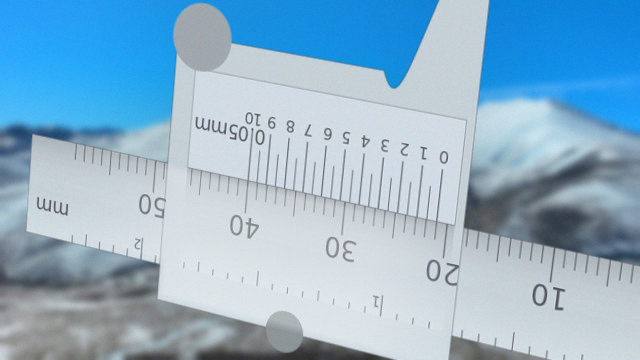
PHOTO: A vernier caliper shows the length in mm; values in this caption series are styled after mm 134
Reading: mm 21.0
